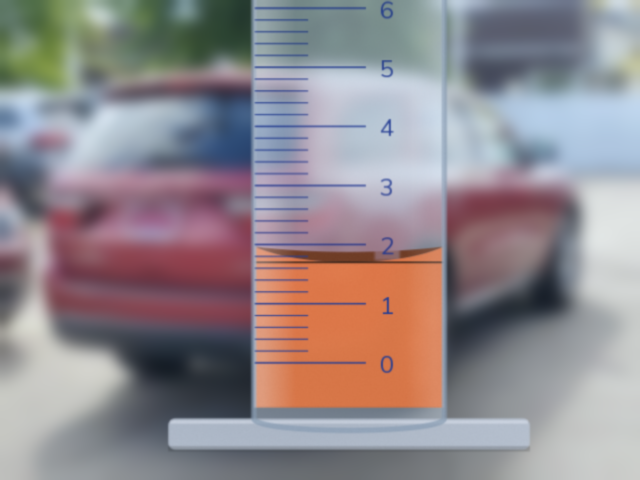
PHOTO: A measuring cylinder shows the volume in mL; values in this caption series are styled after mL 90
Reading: mL 1.7
